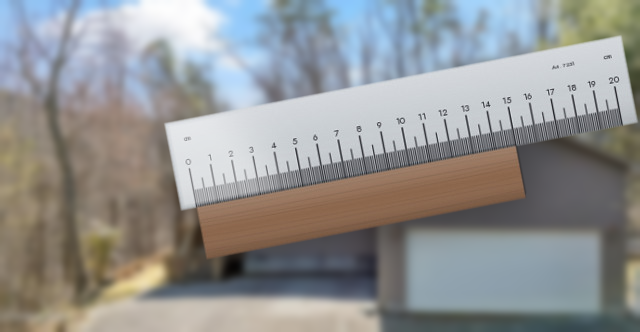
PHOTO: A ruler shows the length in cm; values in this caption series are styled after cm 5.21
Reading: cm 15
